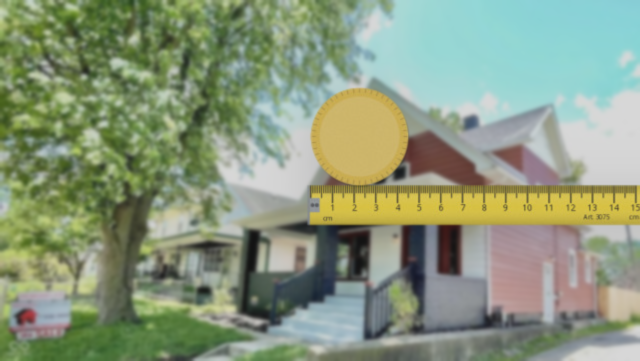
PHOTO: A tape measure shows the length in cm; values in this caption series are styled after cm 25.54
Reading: cm 4.5
